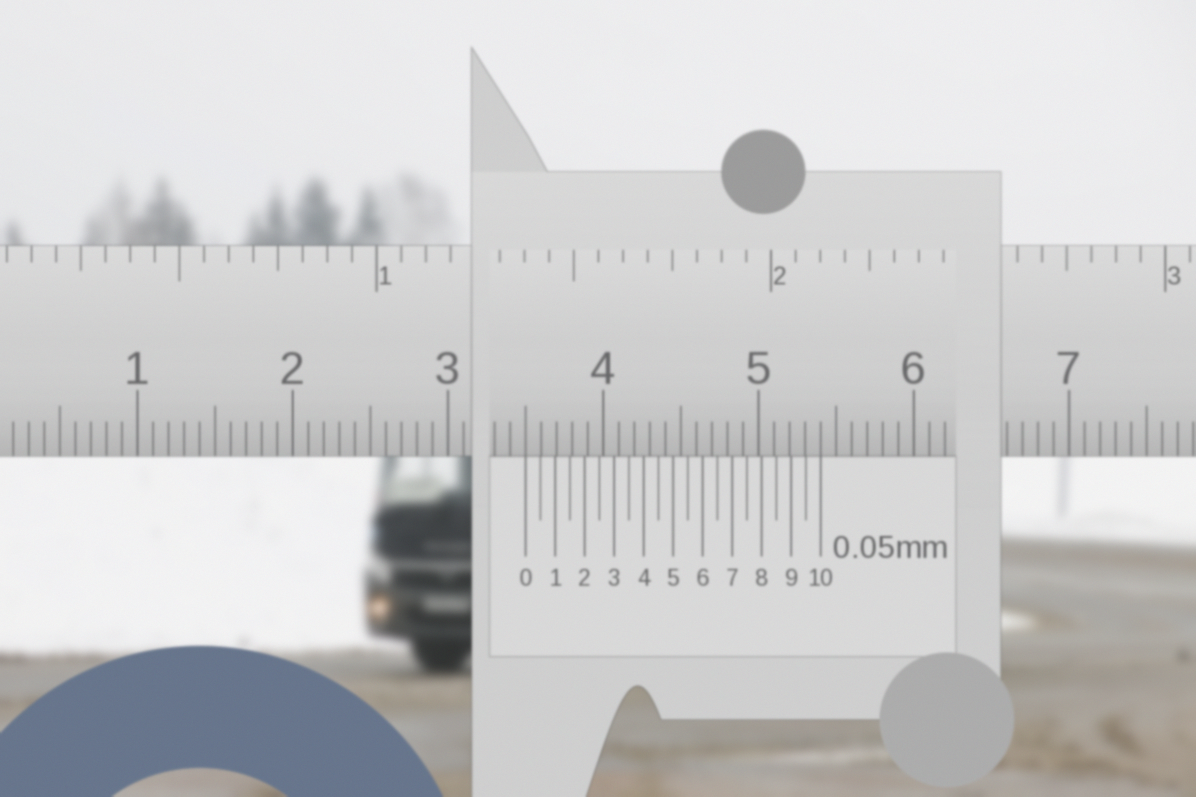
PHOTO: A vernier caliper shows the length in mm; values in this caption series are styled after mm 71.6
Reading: mm 35.0
